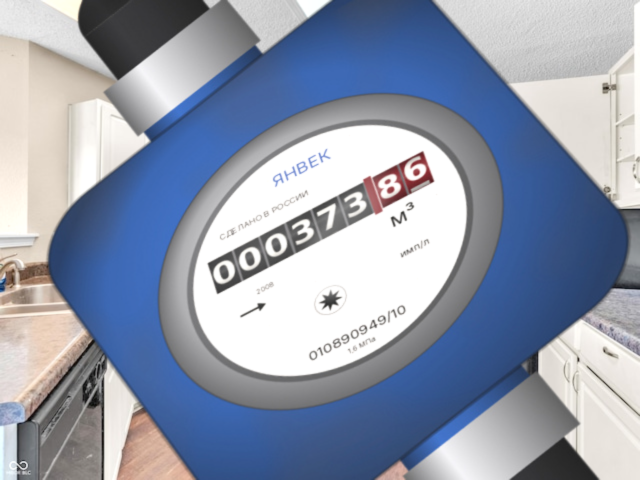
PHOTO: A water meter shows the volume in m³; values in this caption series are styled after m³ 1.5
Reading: m³ 373.86
